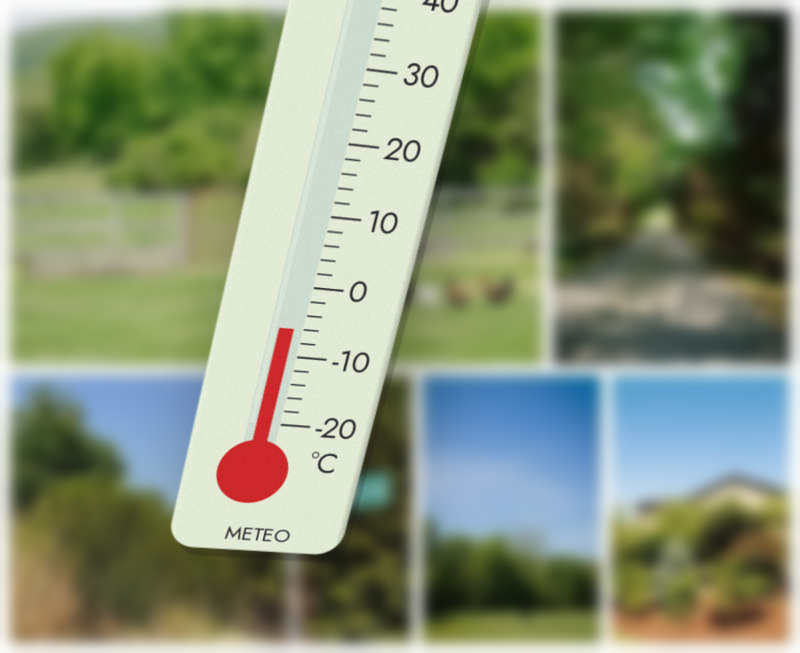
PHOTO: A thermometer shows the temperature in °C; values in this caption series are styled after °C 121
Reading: °C -6
